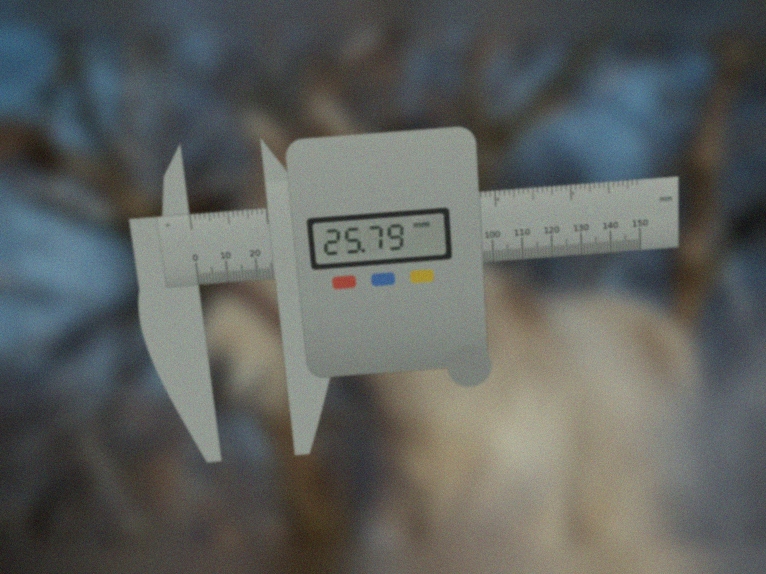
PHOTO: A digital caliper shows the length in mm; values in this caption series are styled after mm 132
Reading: mm 25.79
